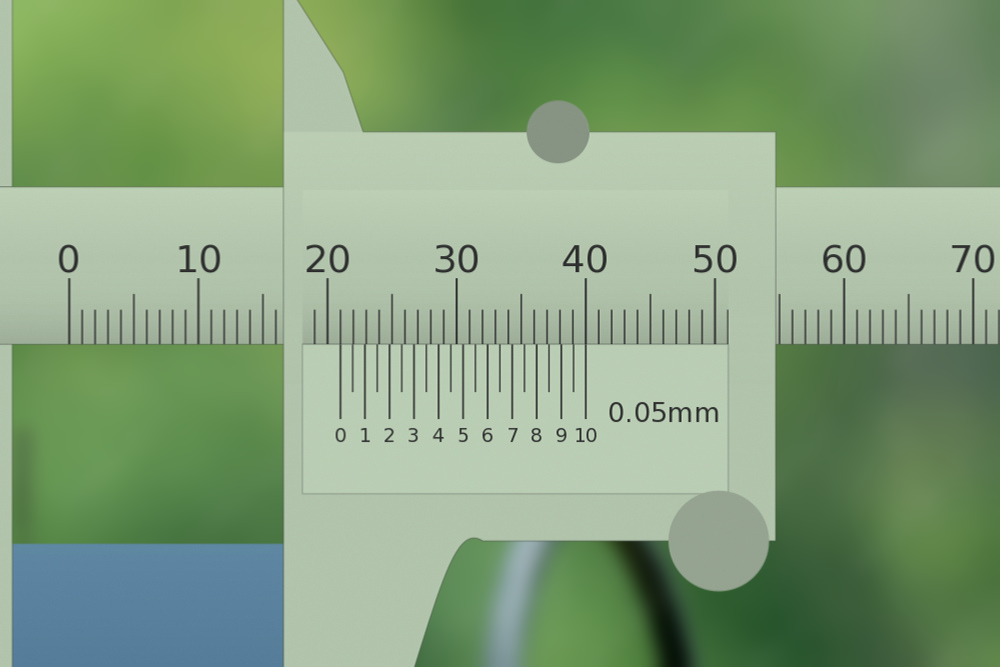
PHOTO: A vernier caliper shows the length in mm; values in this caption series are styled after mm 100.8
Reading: mm 21.0
